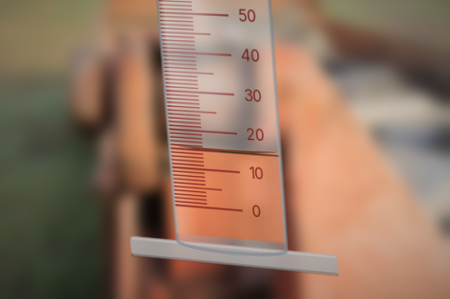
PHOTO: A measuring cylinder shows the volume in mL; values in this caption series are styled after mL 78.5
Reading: mL 15
